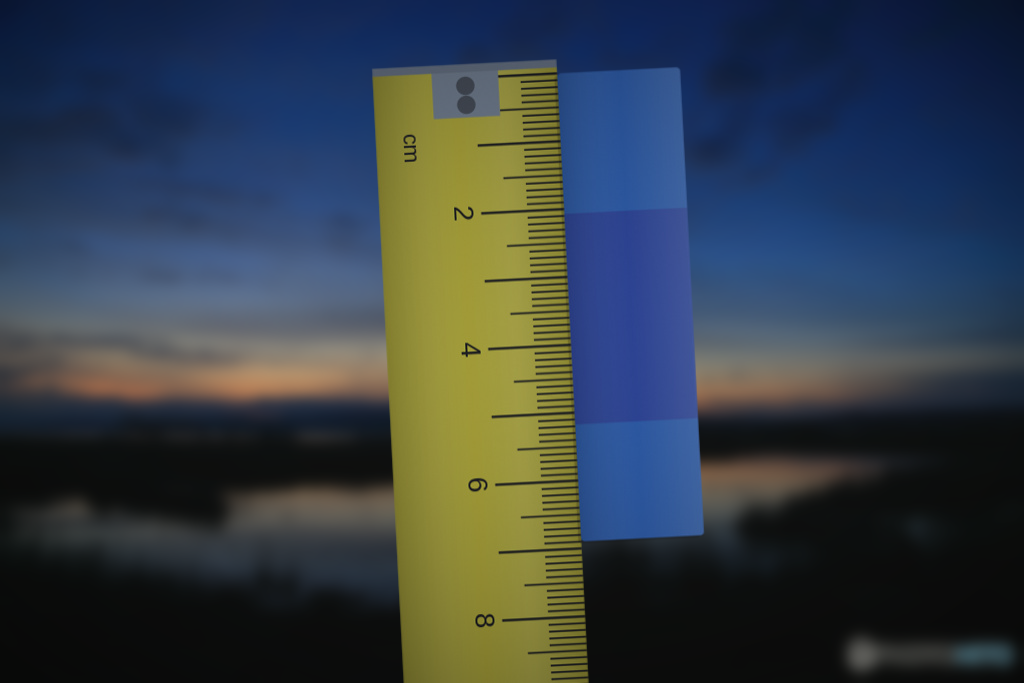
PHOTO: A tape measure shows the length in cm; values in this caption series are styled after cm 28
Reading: cm 6.9
